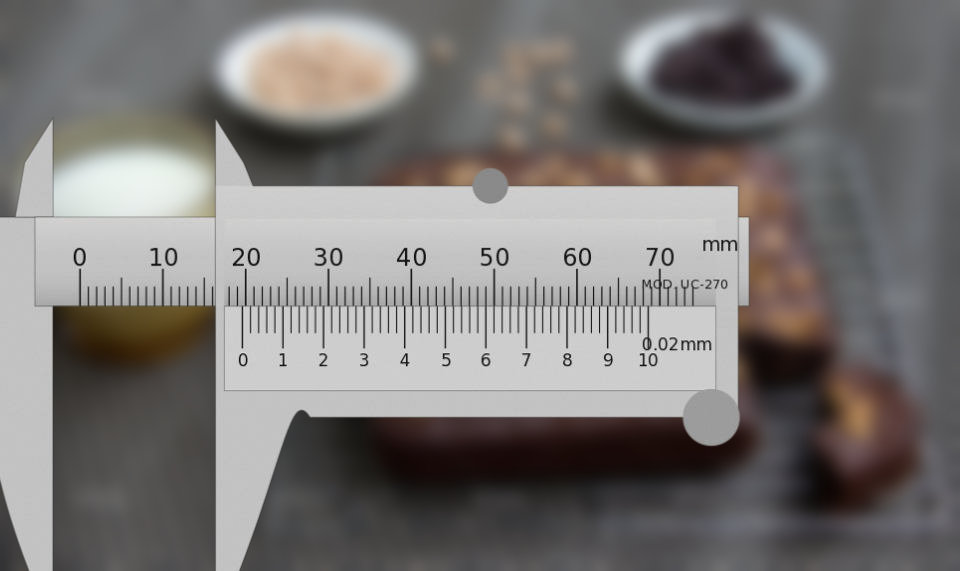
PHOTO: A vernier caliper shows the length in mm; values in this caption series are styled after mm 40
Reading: mm 19.6
